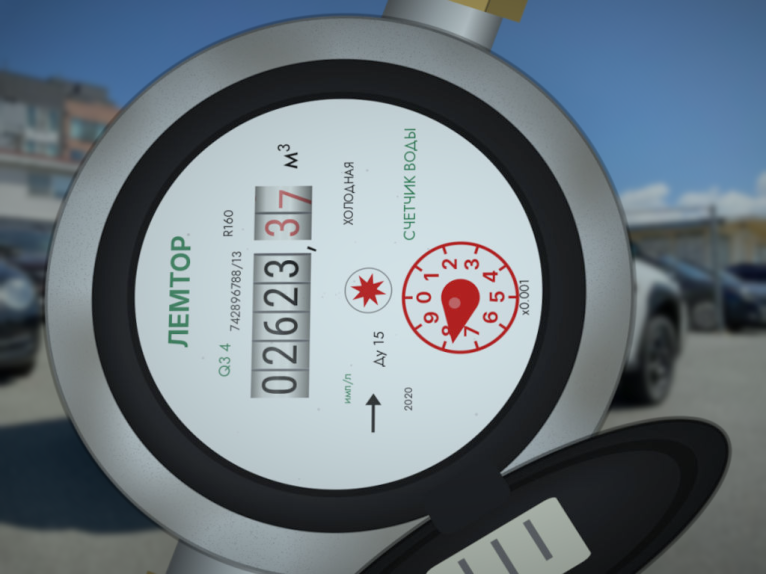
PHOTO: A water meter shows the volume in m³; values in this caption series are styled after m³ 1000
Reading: m³ 2623.367
